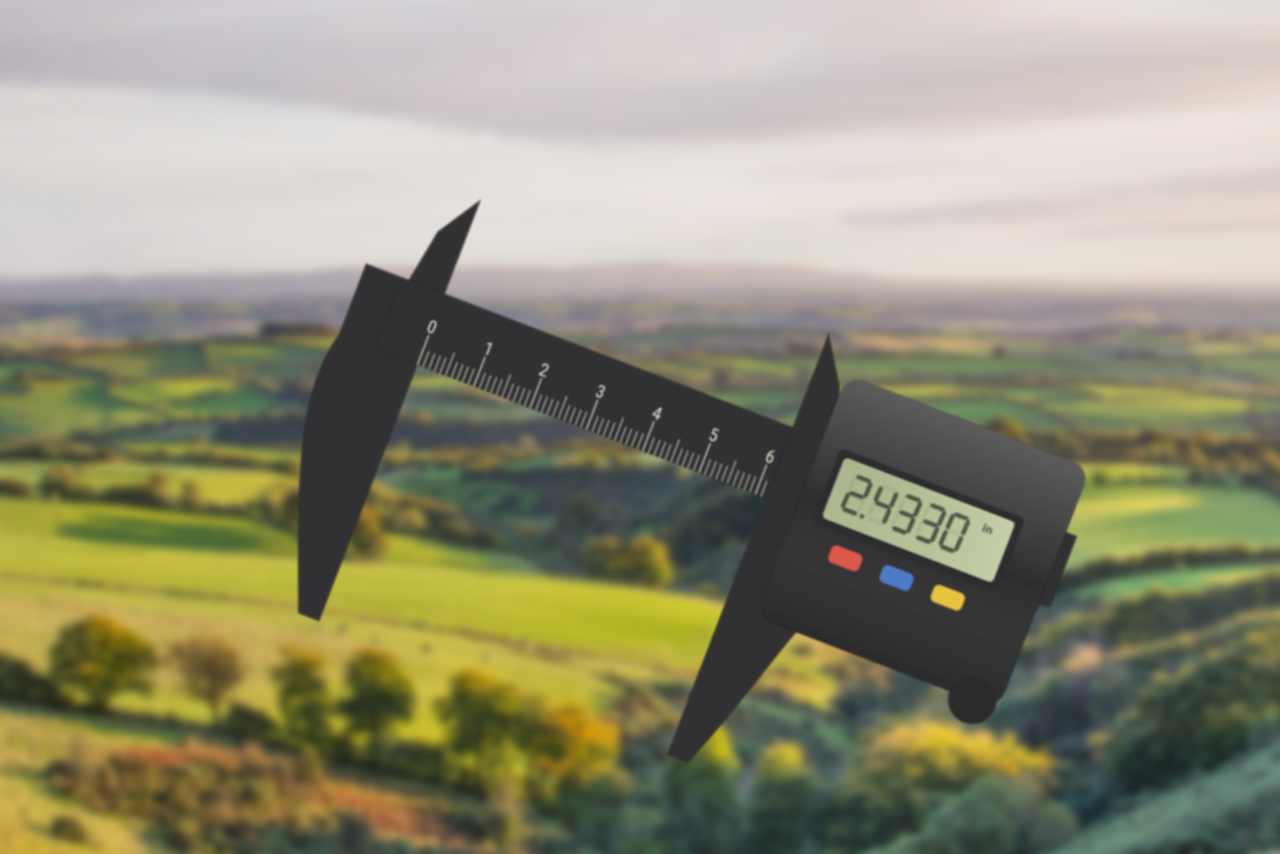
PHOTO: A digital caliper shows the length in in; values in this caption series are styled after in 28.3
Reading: in 2.4330
